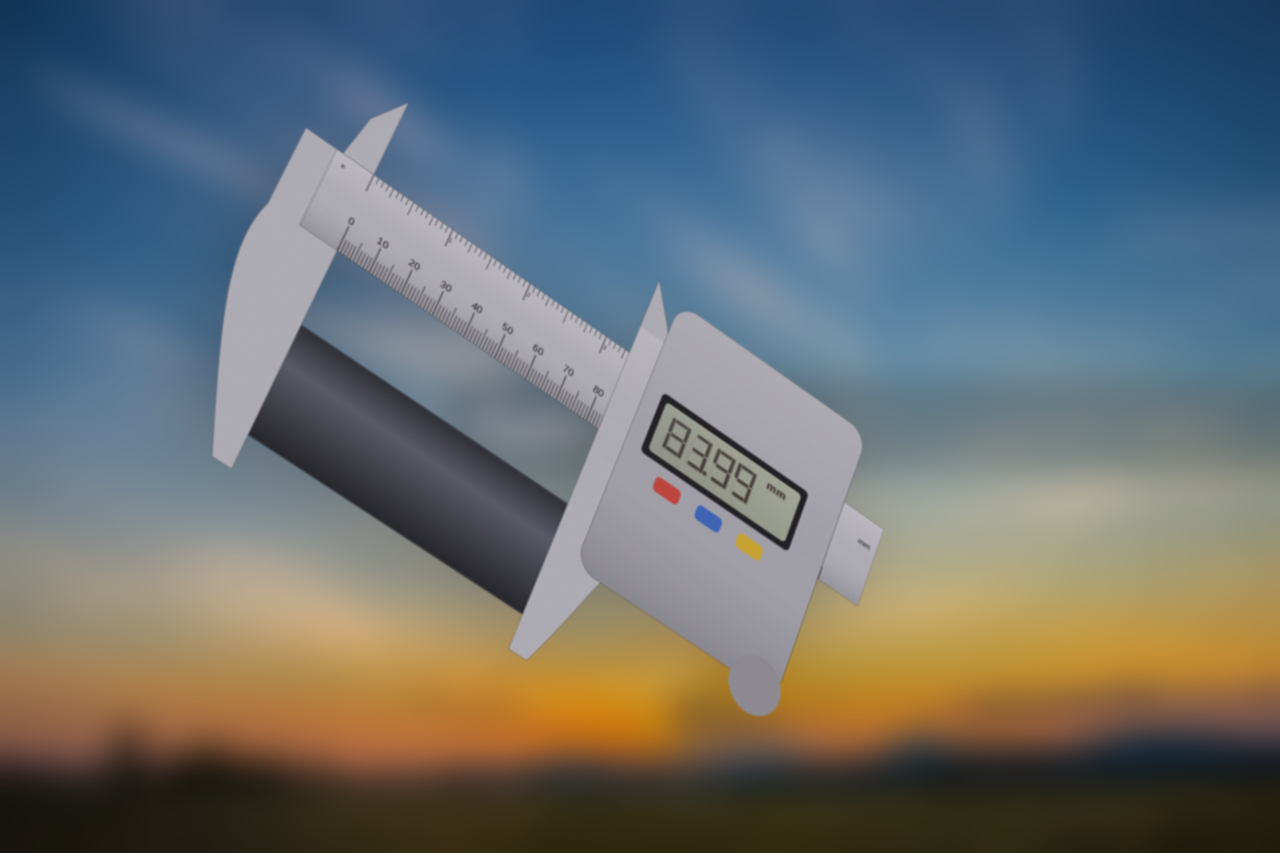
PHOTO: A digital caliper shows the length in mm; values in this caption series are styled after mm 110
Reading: mm 83.99
